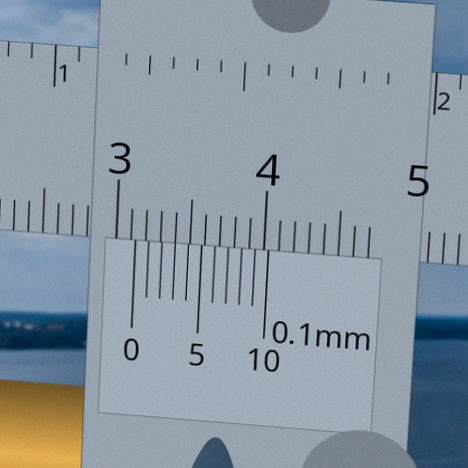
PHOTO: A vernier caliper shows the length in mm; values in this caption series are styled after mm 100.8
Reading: mm 31.3
